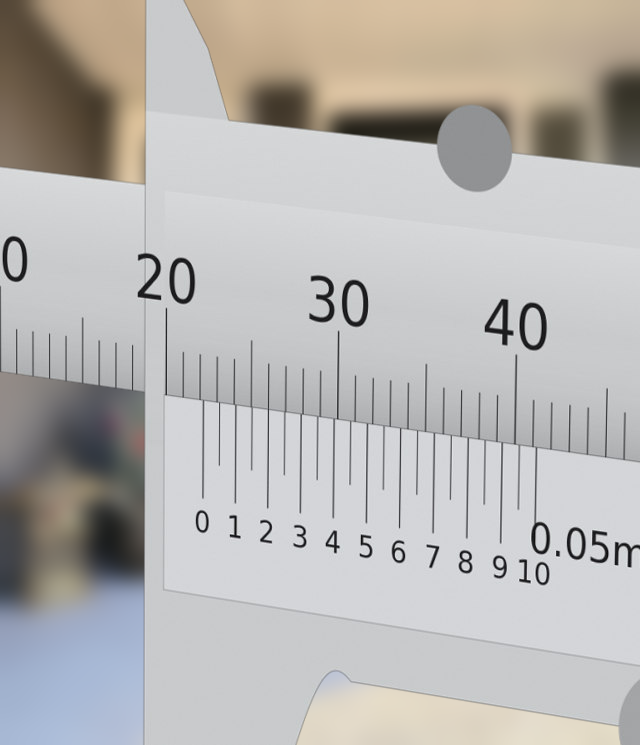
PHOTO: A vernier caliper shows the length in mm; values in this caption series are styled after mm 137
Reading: mm 22.2
